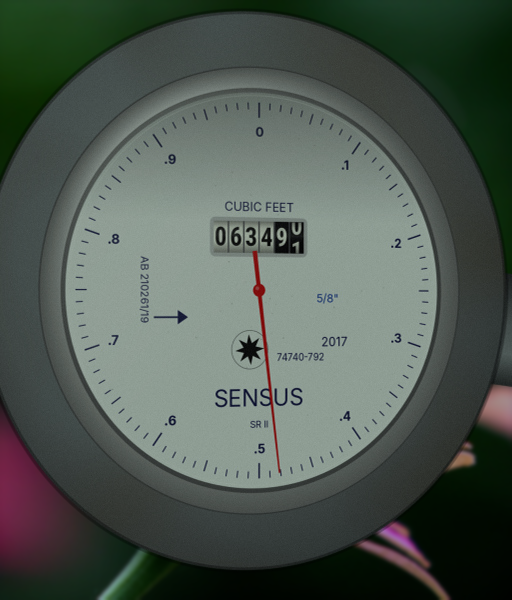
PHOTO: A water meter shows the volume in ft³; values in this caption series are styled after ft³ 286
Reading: ft³ 63490.48
